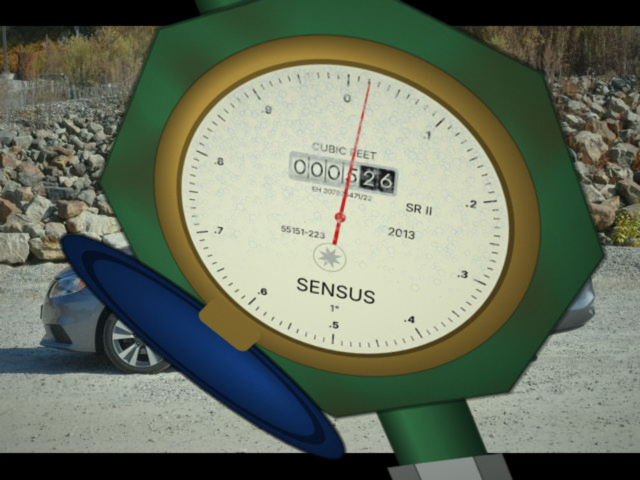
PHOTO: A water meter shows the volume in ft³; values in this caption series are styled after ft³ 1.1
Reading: ft³ 526.02
